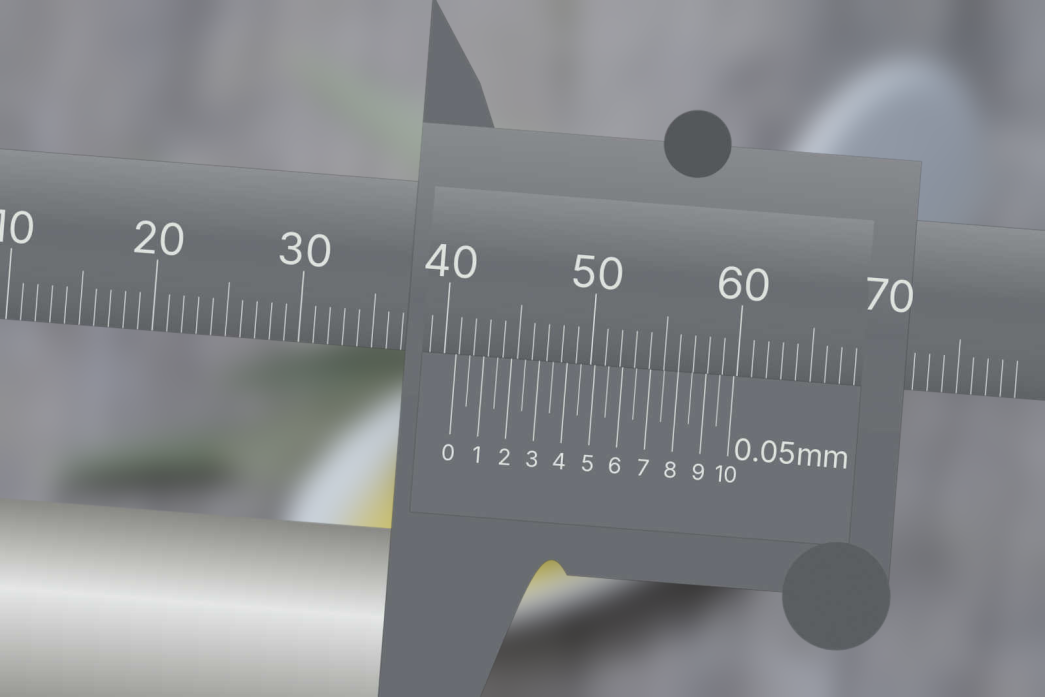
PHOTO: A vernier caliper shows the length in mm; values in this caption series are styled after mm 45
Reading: mm 40.8
